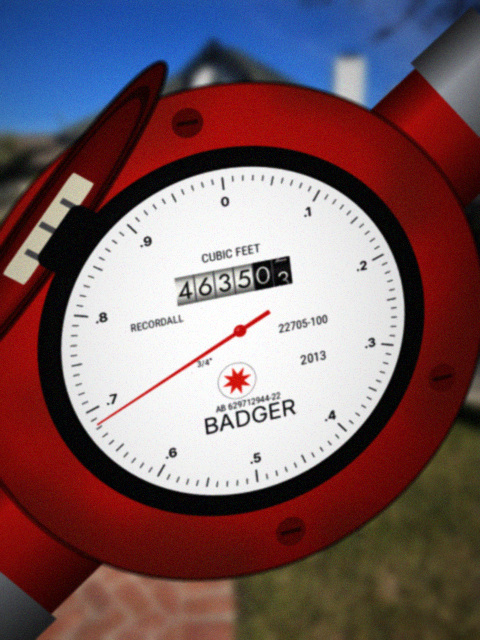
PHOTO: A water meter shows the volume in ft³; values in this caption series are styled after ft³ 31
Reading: ft³ 463502.68
